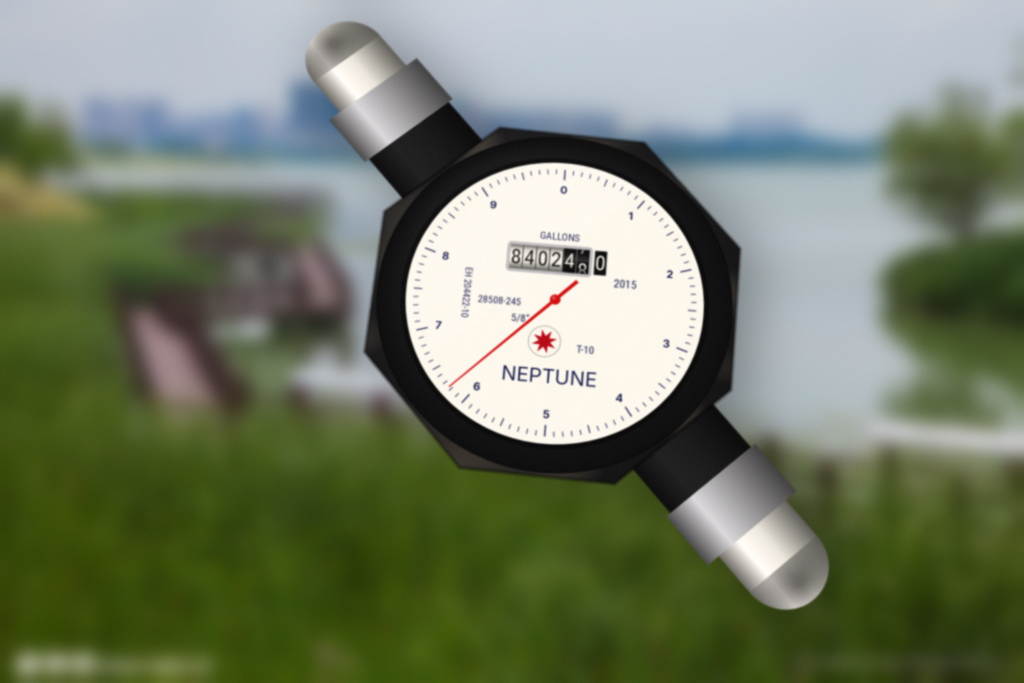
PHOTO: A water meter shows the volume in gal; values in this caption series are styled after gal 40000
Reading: gal 8402476.2
